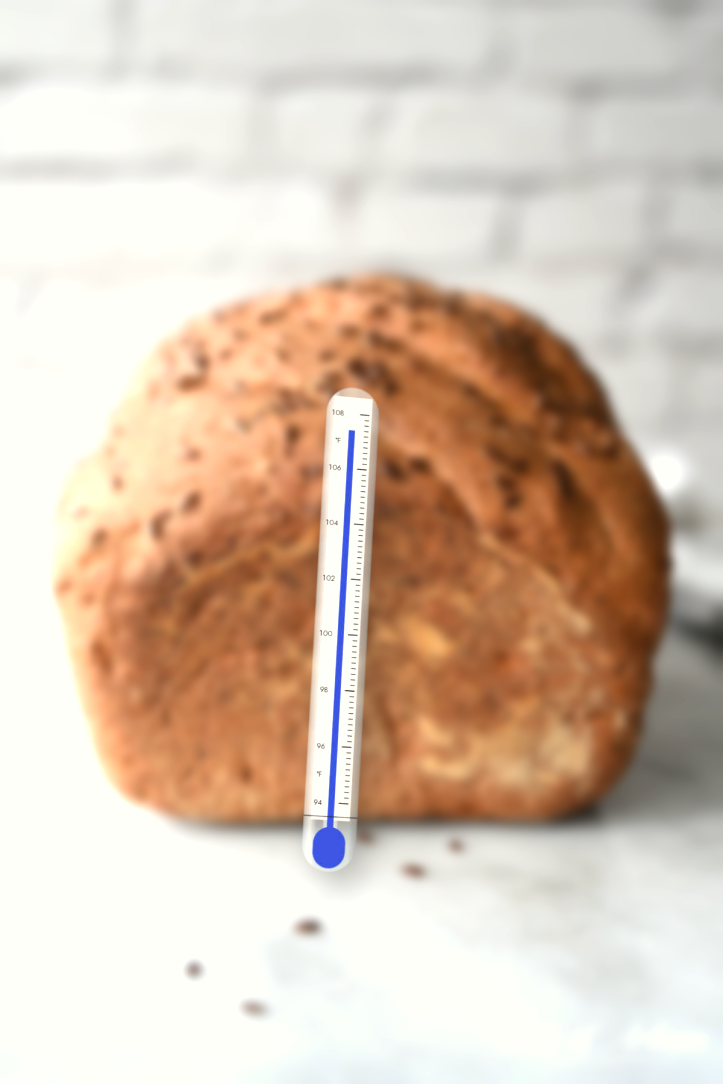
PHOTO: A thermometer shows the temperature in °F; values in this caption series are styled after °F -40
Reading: °F 107.4
